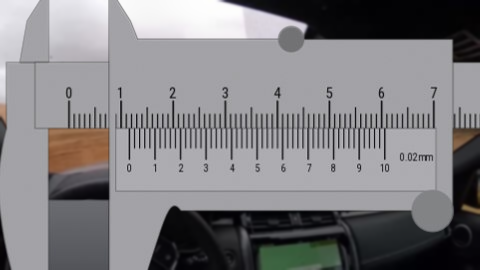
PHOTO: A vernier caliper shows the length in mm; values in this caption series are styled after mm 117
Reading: mm 11.6
